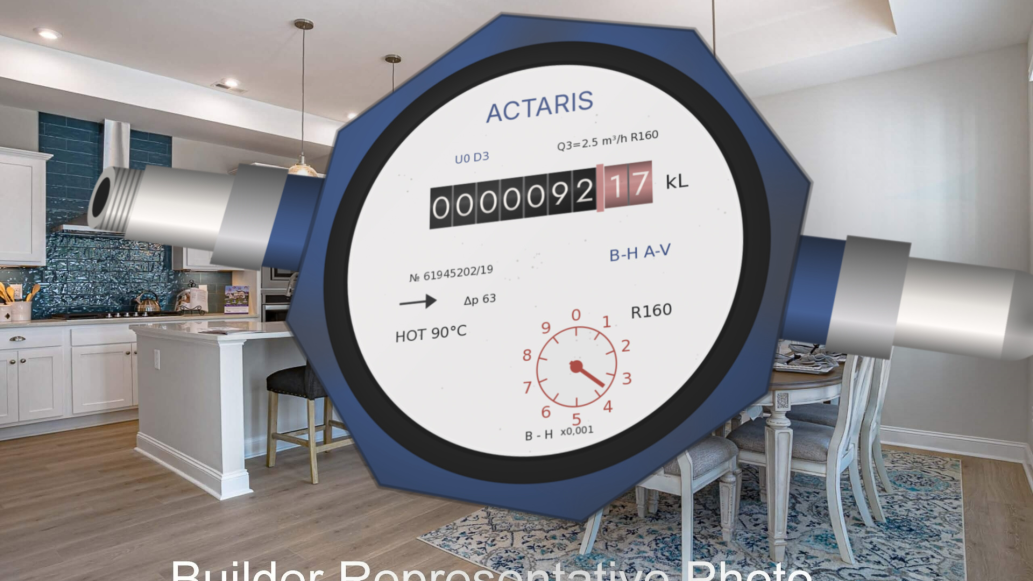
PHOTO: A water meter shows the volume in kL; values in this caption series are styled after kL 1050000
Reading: kL 92.173
